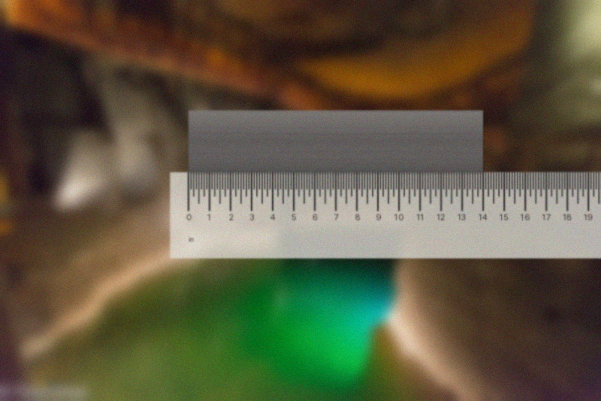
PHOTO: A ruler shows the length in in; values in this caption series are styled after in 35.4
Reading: in 14
